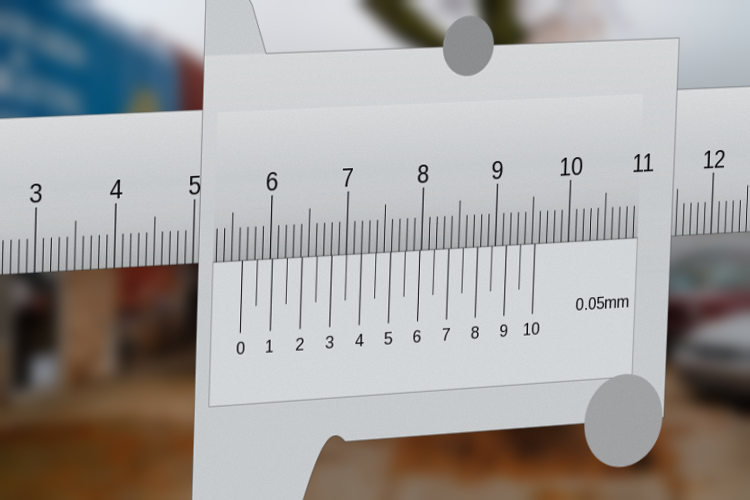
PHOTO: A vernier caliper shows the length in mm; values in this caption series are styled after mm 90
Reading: mm 56.4
